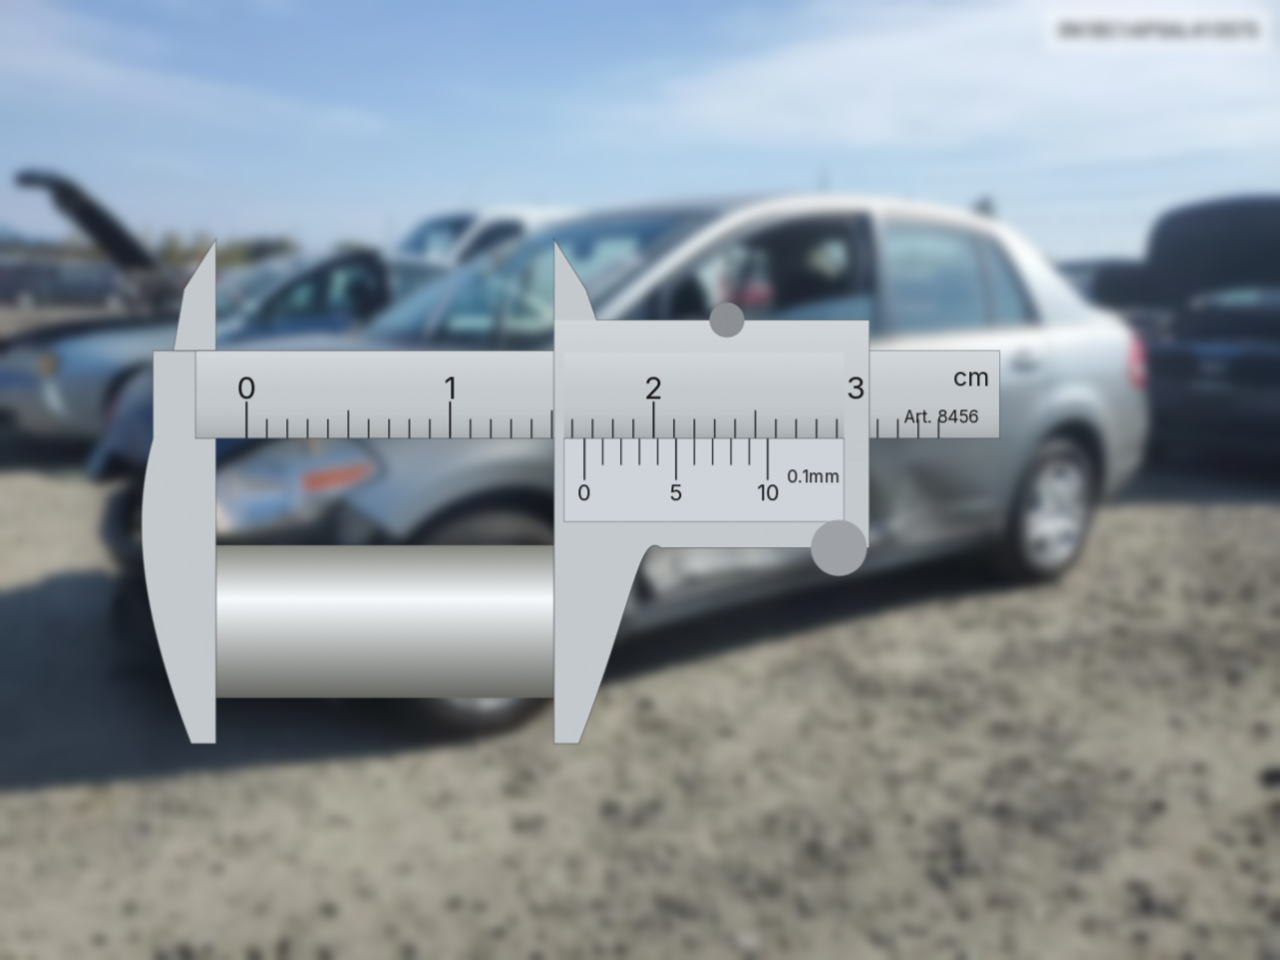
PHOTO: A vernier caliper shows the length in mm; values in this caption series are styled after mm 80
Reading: mm 16.6
